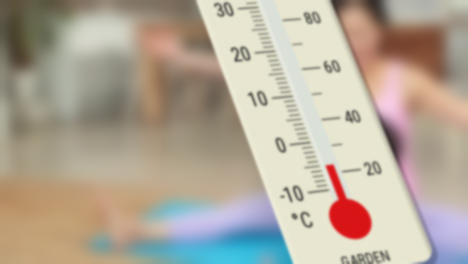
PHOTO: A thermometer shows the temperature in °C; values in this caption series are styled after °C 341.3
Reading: °C -5
